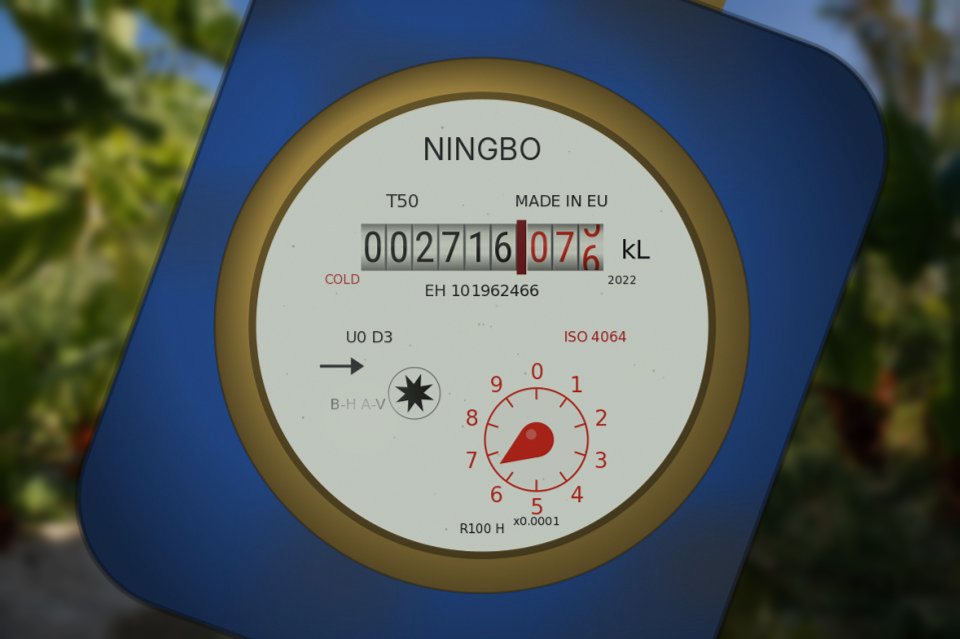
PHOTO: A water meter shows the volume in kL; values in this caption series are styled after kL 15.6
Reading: kL 2716.0756
